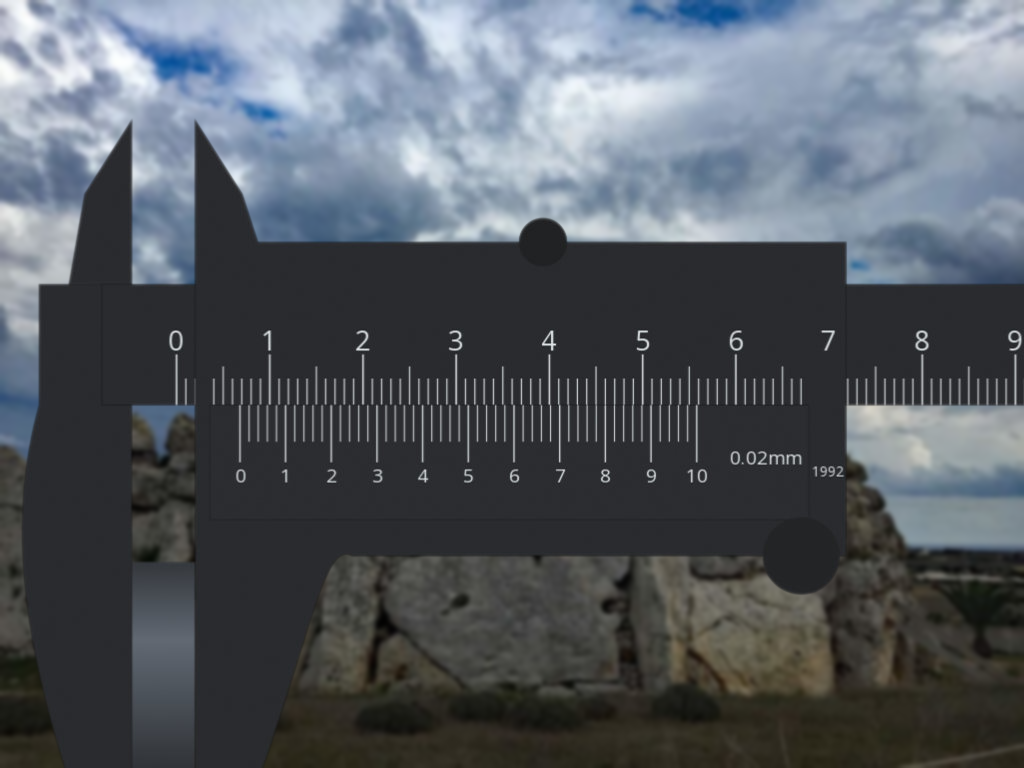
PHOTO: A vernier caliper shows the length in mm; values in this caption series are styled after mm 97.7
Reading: mm 6.8
